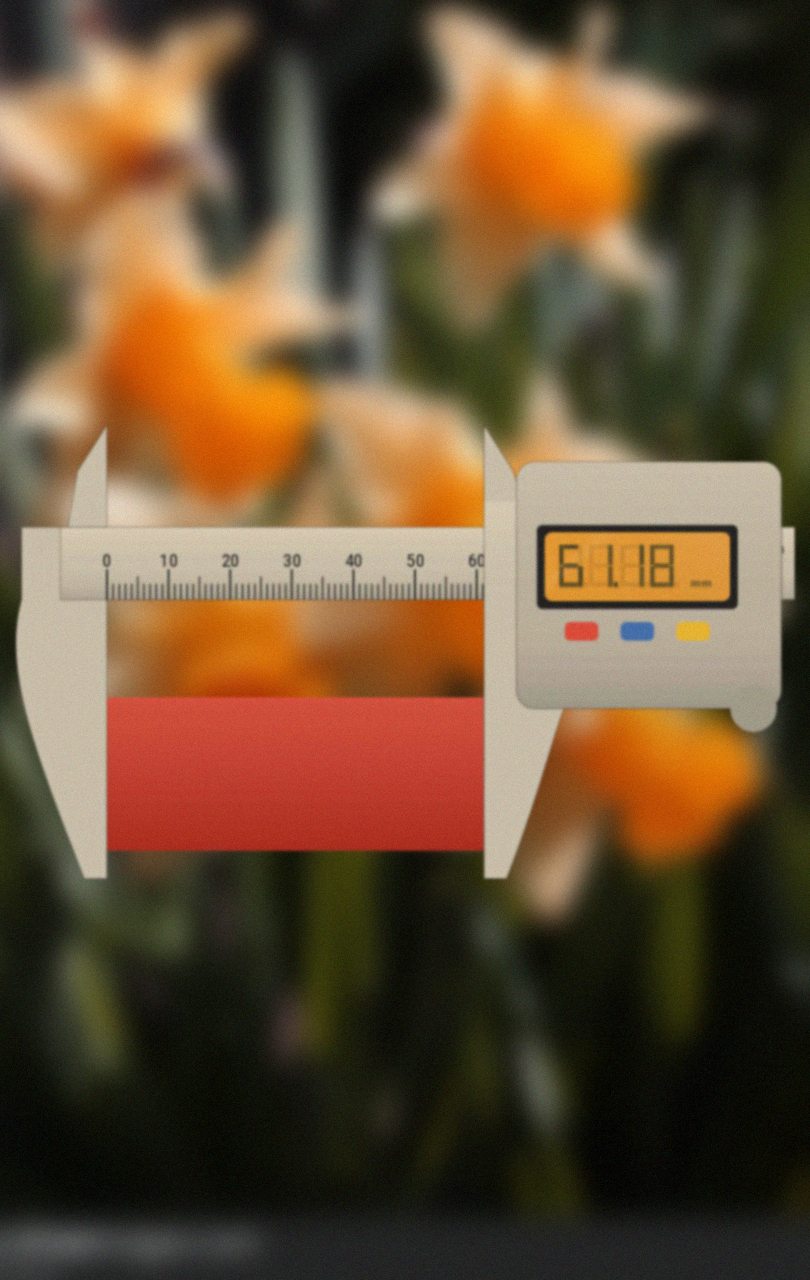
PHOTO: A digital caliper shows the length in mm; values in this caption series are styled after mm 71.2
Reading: mm 61.18
